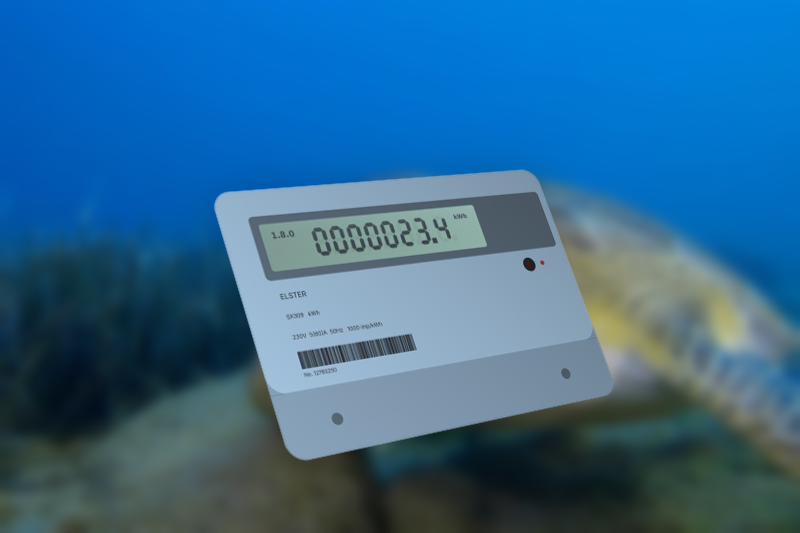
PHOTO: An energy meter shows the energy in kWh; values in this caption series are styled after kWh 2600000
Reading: kWh 23.4
